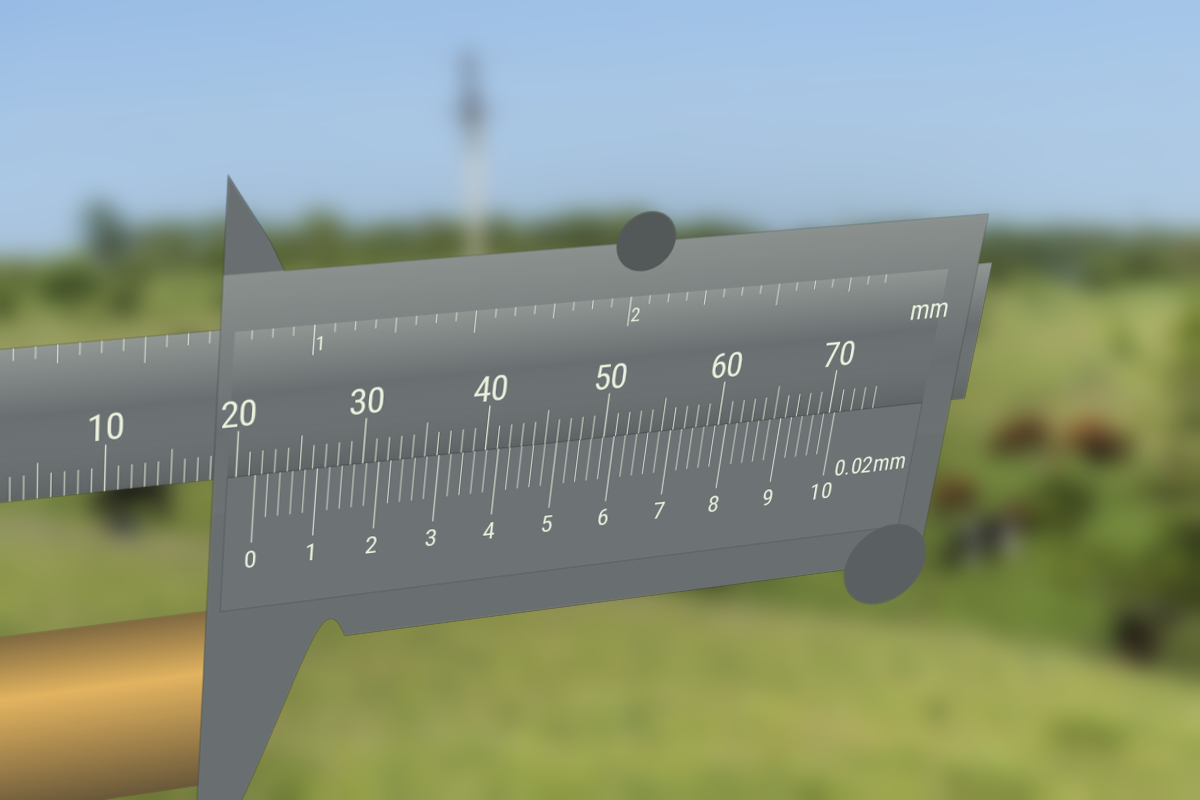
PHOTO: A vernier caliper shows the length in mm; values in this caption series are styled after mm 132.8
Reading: mm 21.5
